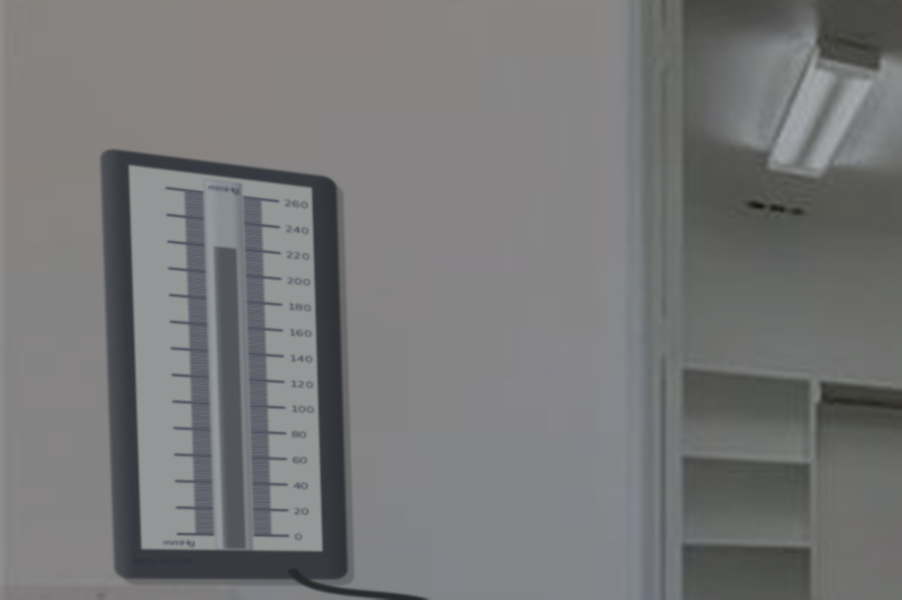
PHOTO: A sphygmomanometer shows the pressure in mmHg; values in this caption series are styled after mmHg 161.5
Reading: mmHg 220
